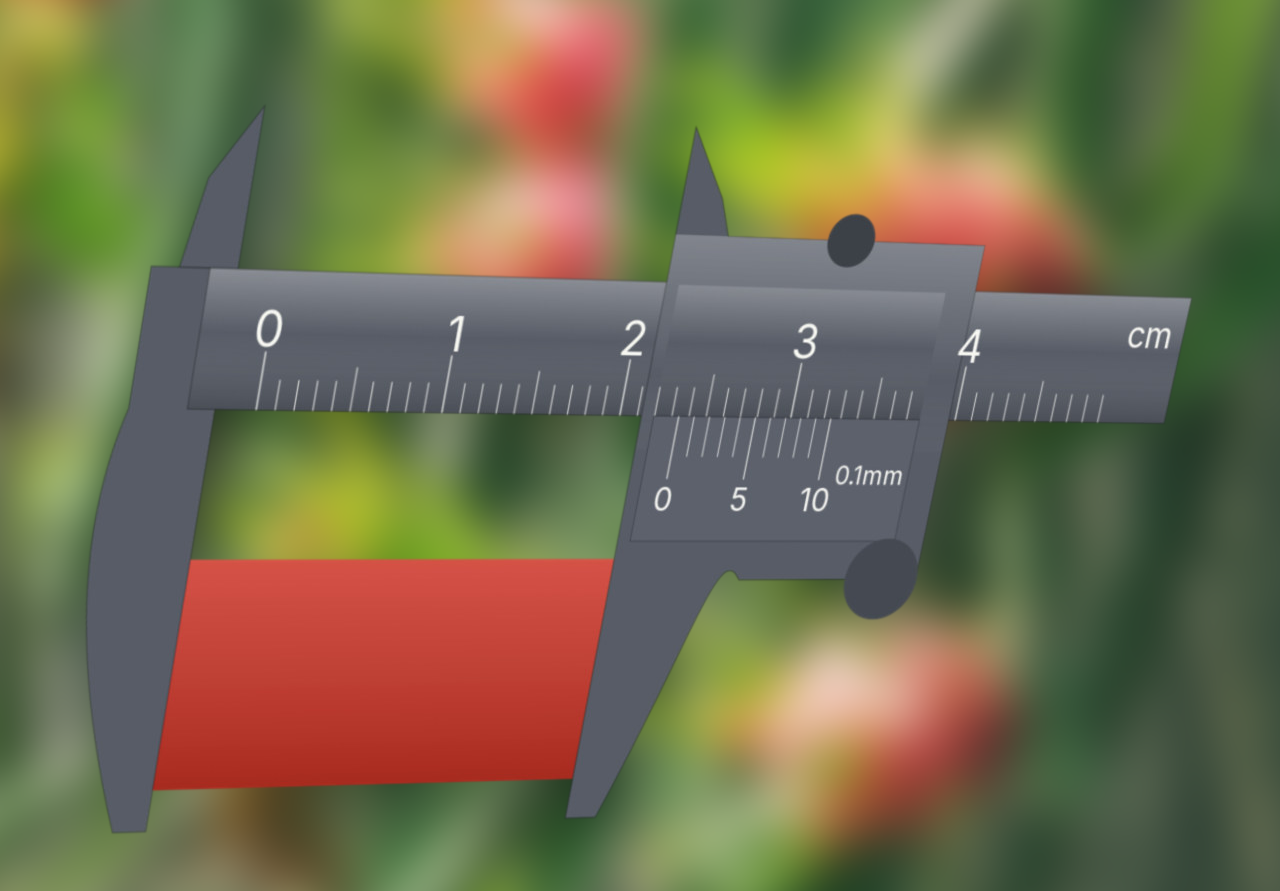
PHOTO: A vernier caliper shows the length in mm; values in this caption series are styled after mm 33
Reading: mm 23.4
